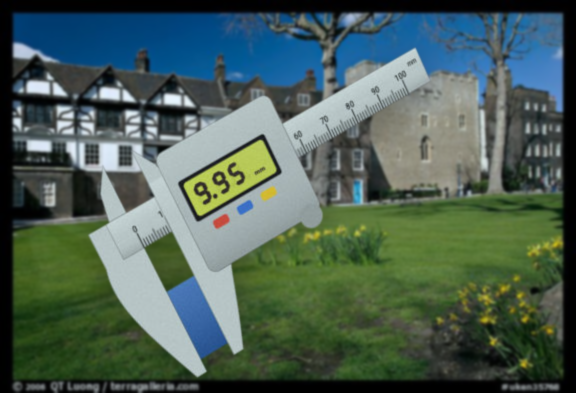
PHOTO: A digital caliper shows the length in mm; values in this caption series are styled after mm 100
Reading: mm 9.95
